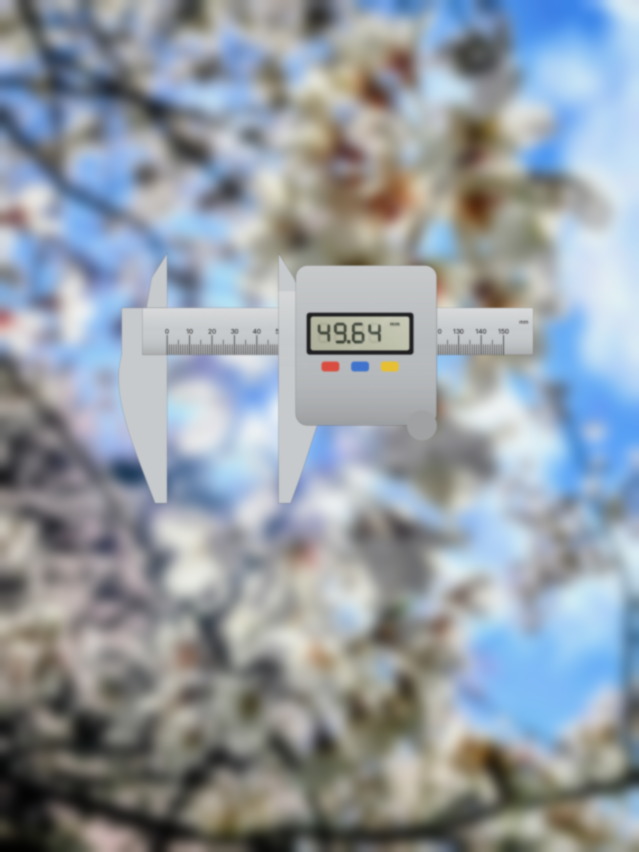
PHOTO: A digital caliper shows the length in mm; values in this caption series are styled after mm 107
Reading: mm 49.64
